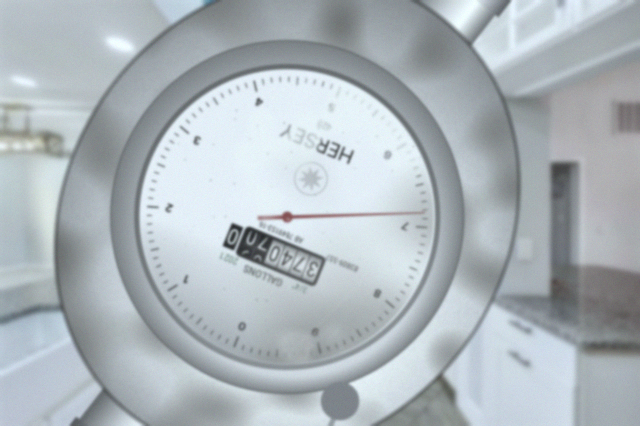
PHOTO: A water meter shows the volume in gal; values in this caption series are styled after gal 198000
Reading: gal 3740696.8
